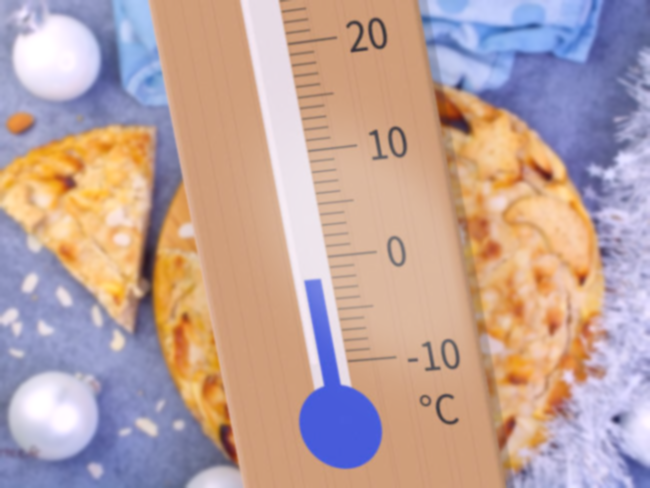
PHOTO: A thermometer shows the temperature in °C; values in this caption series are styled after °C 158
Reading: °C -2
